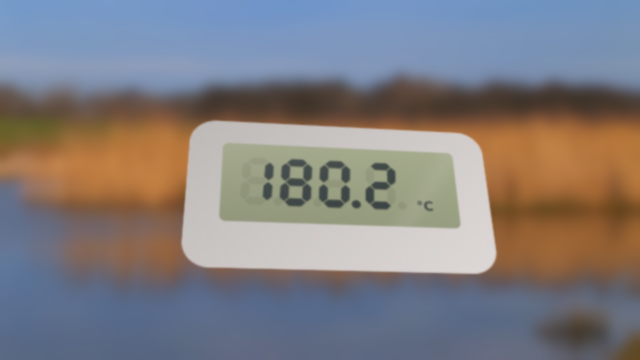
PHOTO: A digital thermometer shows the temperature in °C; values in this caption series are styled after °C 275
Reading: °C 180.2
